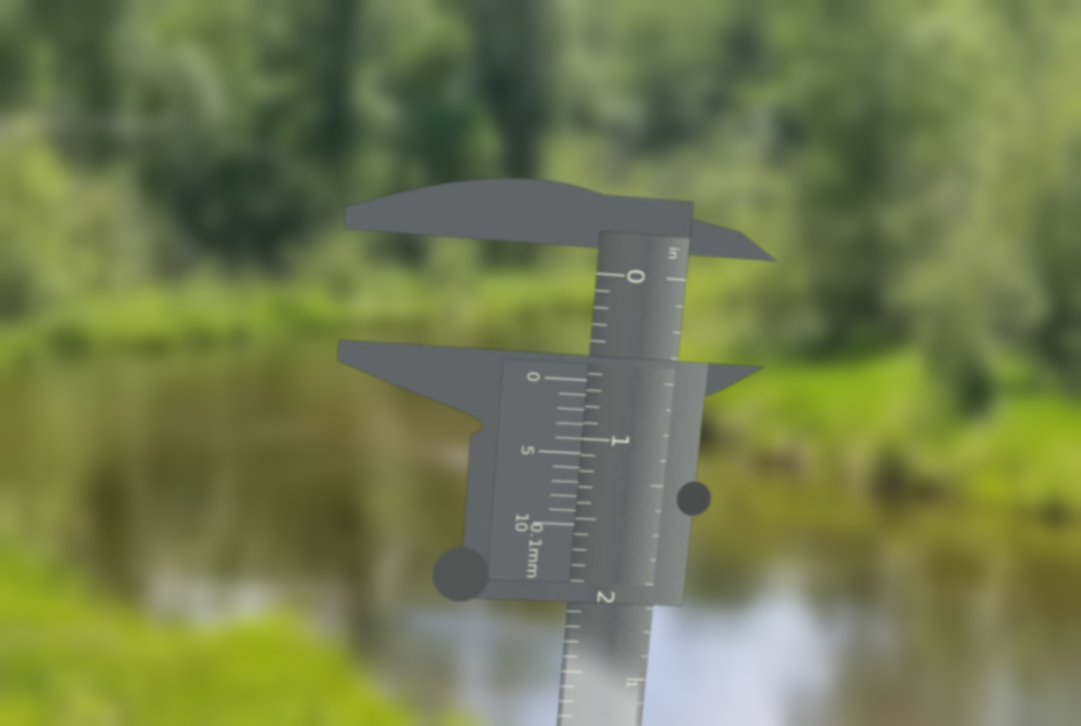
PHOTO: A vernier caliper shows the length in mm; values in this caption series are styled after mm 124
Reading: mm 6.4
